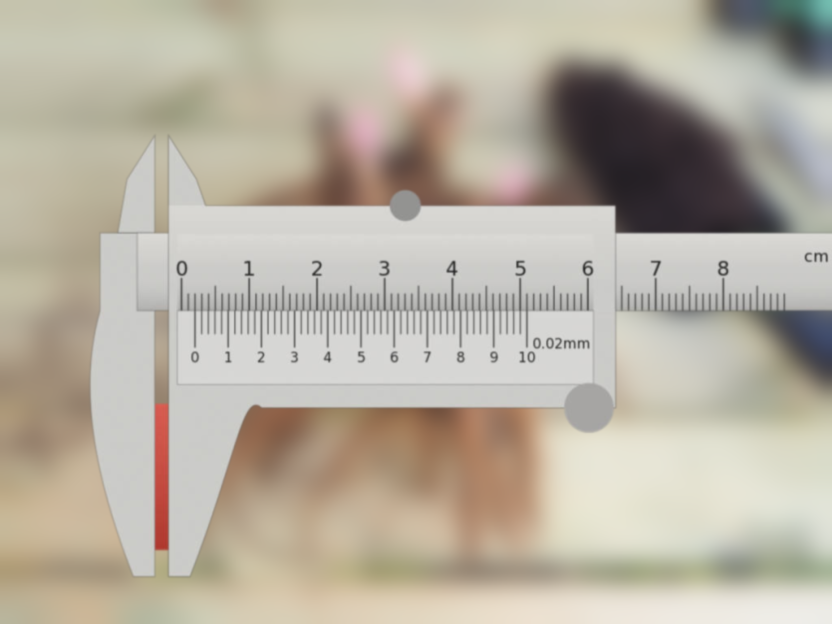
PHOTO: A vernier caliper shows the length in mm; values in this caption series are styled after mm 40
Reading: mm 2.0
